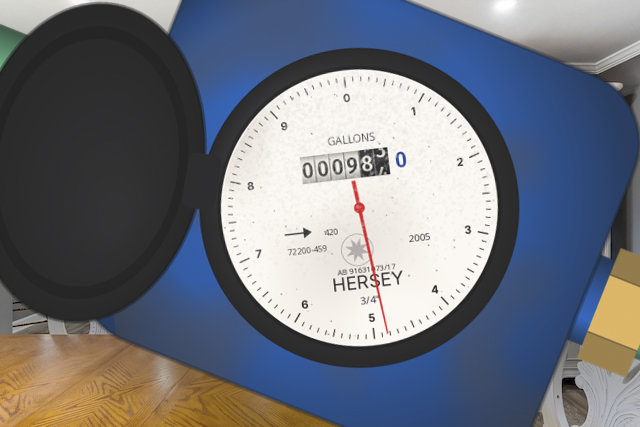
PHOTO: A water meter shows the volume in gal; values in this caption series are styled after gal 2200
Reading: gal 9834.8
